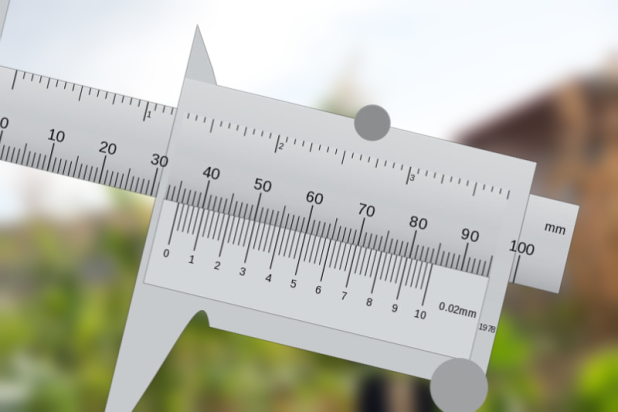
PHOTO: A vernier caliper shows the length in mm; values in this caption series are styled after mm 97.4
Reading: mm 35.4
